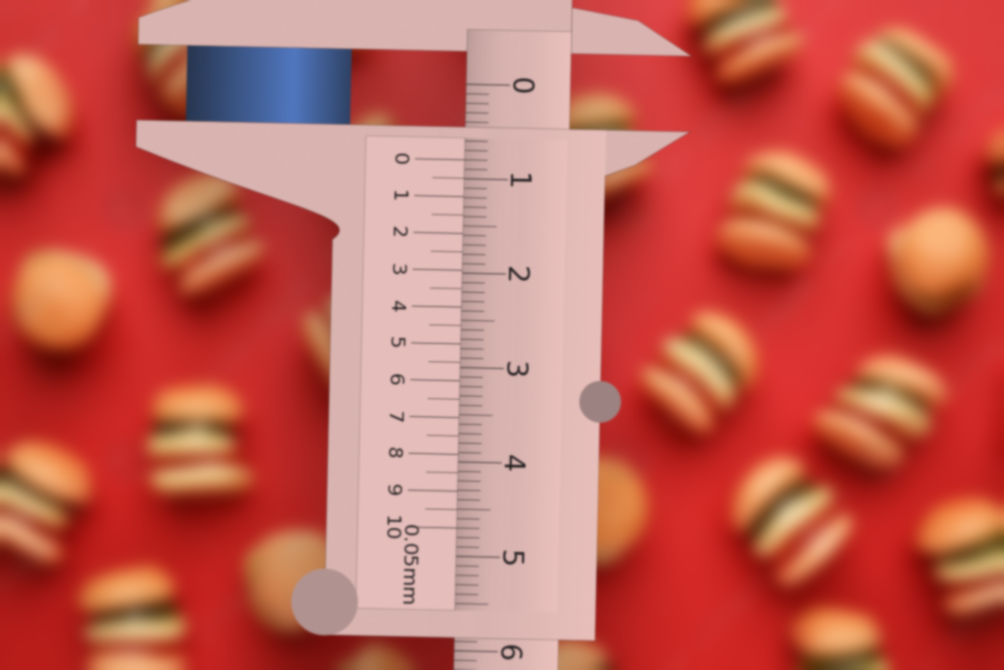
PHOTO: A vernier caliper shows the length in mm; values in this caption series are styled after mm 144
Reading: mm 8.0
